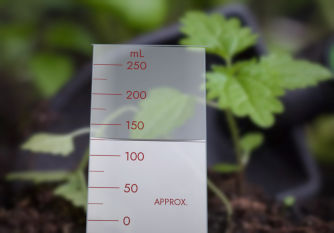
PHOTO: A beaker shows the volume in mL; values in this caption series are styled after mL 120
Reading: mL 125
